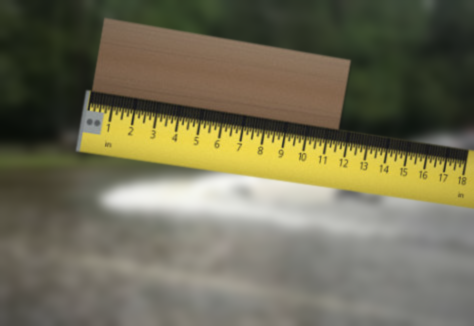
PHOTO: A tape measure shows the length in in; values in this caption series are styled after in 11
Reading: in 11.5
